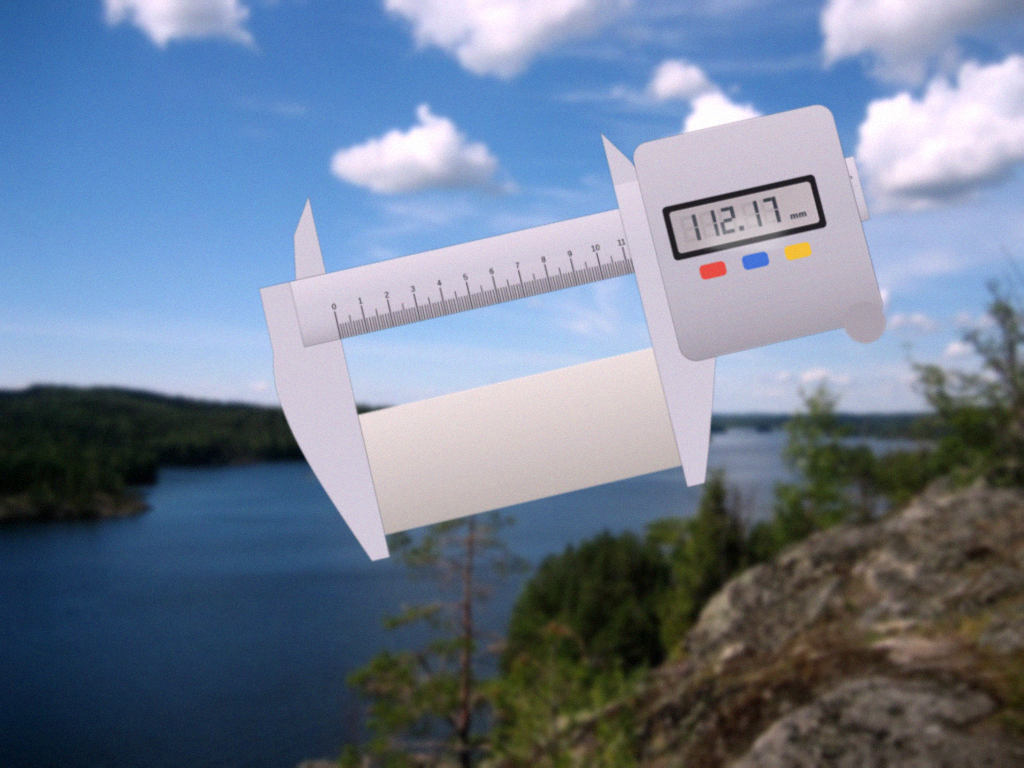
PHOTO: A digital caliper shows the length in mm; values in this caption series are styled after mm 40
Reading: mm 112.17
